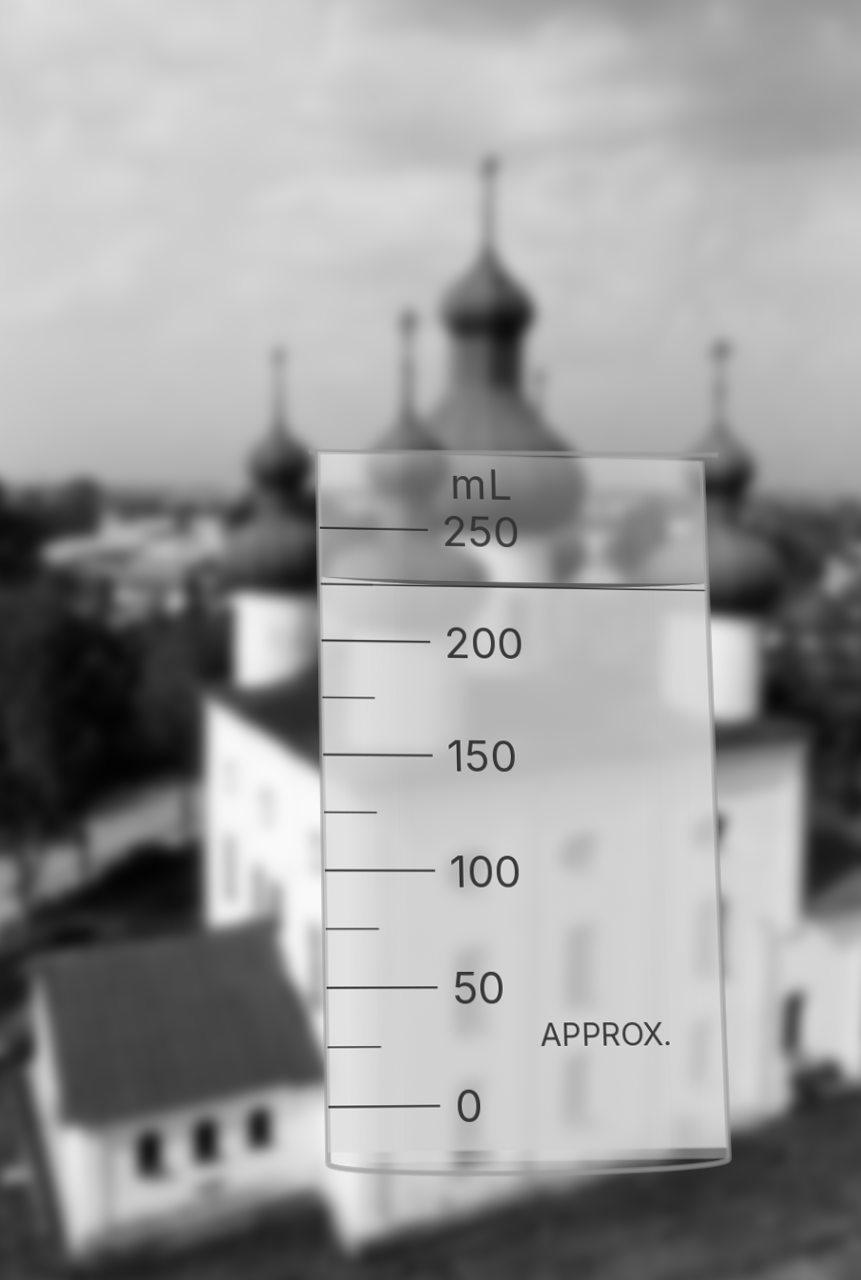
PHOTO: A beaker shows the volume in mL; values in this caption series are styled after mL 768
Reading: mL 225
